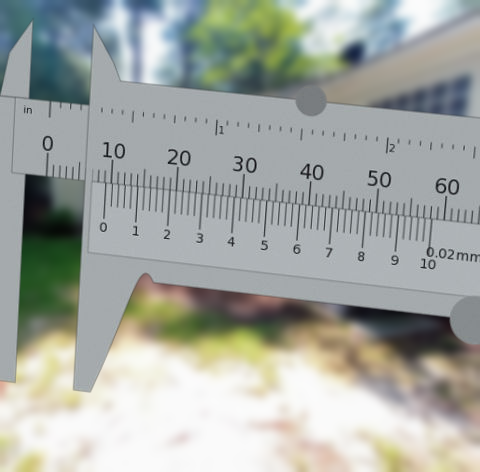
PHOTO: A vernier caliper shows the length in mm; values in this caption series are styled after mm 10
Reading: mm 9.2
